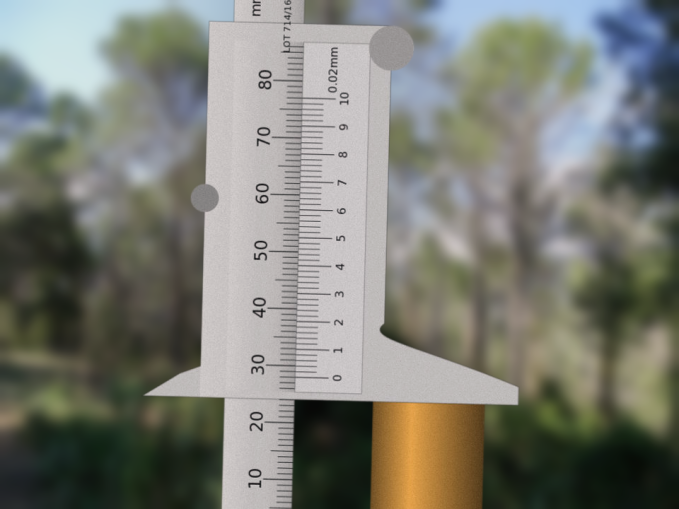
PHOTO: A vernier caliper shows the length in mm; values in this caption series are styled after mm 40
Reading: mm 28.0
